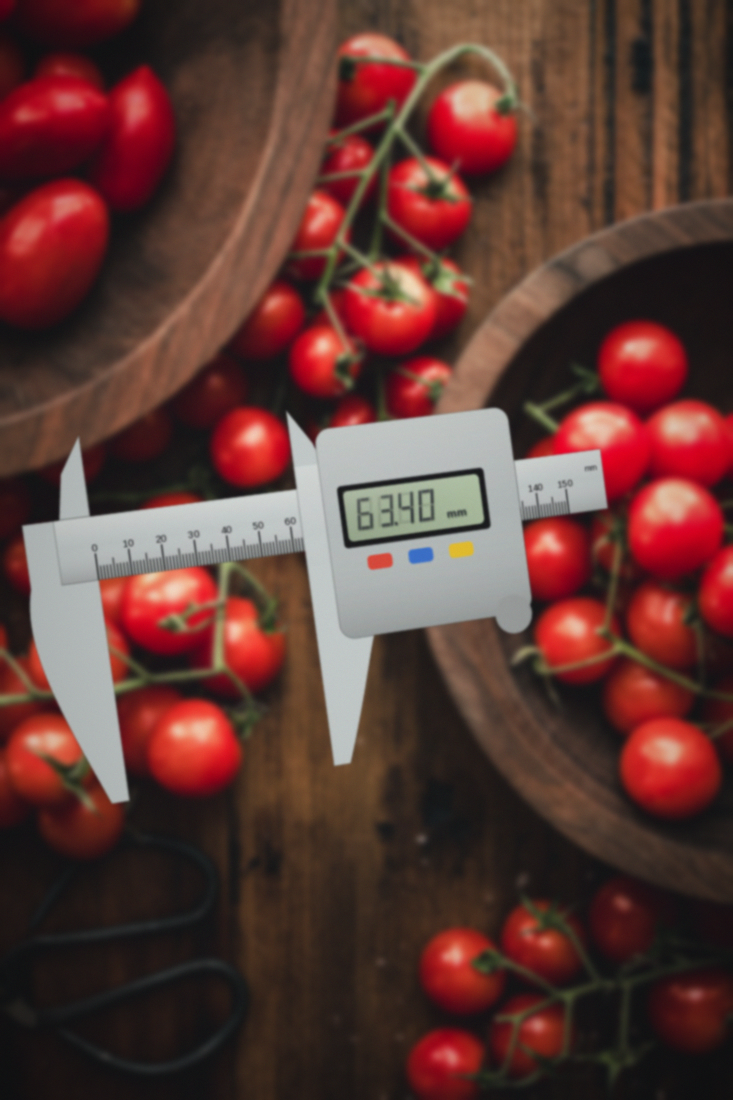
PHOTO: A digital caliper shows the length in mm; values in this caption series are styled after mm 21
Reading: mm 63.40
